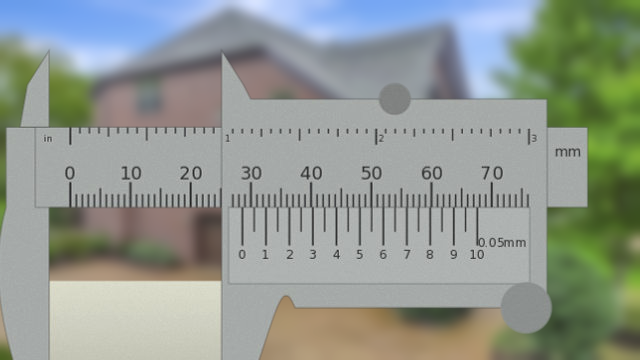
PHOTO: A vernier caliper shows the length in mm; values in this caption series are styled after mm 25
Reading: mm 28.6
